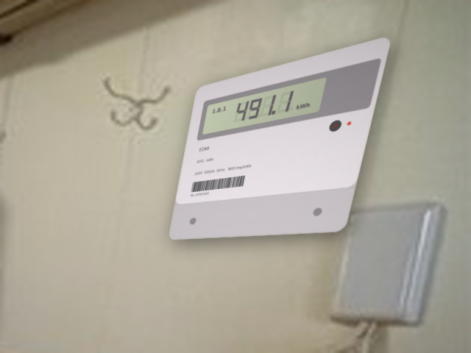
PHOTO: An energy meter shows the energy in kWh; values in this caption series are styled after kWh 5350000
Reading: kWh 491.1
